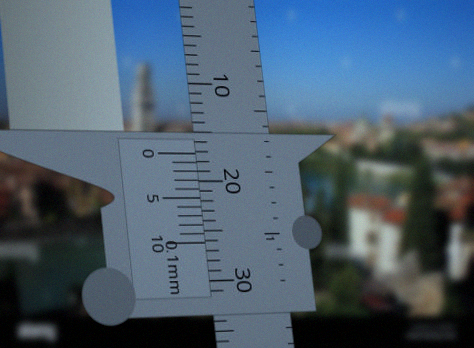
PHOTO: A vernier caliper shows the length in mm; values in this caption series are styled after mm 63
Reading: mm 17.2
